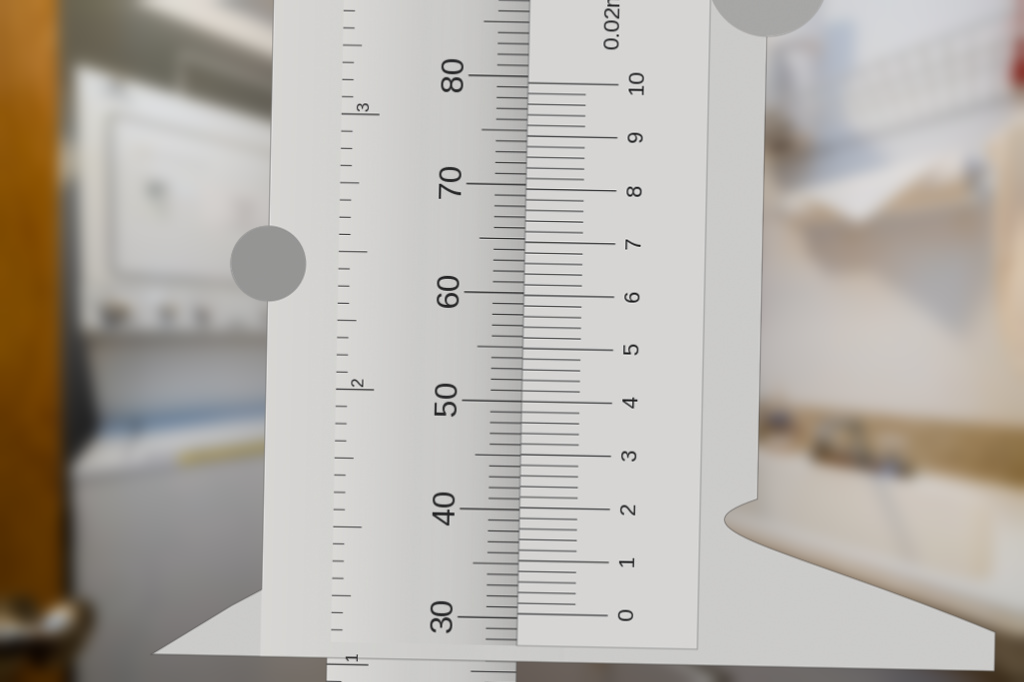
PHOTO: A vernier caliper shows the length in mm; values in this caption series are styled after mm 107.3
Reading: mm 30.4
